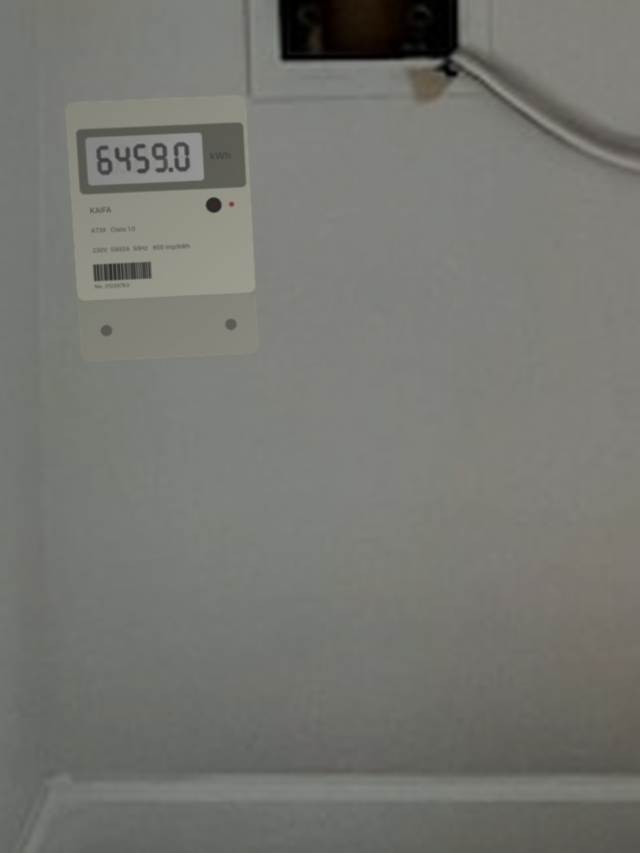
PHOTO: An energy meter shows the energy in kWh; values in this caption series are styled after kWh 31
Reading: kWh 6459.0
